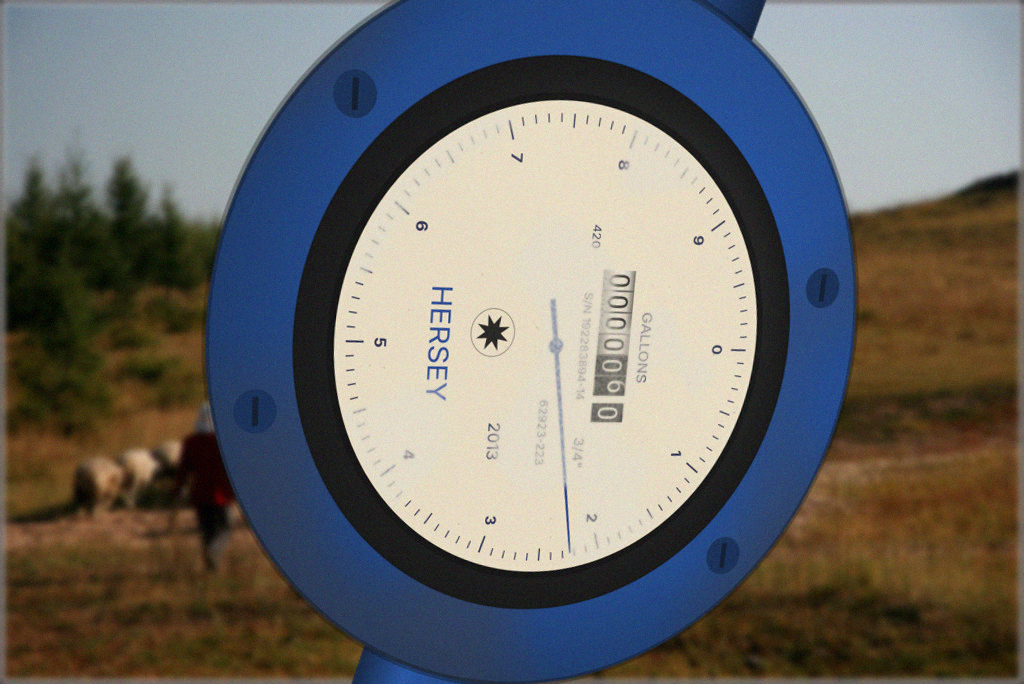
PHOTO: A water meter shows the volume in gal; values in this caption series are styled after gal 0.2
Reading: gal 62.2
